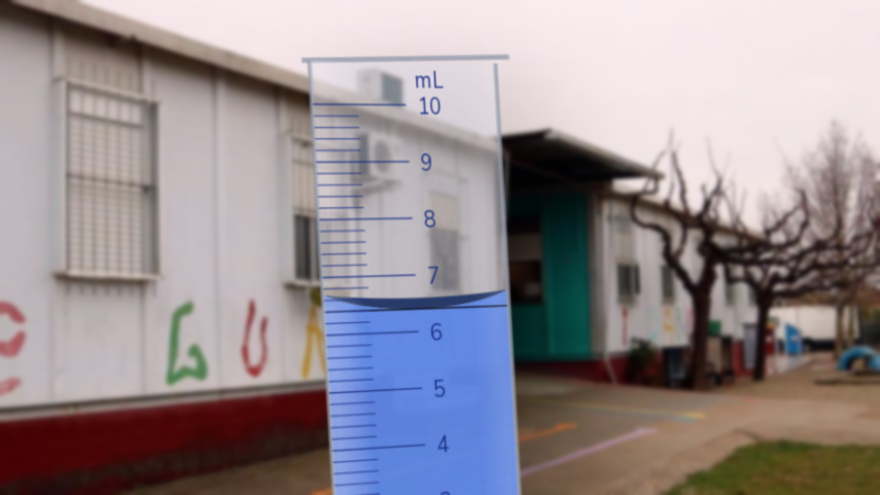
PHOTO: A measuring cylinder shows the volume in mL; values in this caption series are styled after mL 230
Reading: mL 6.4
